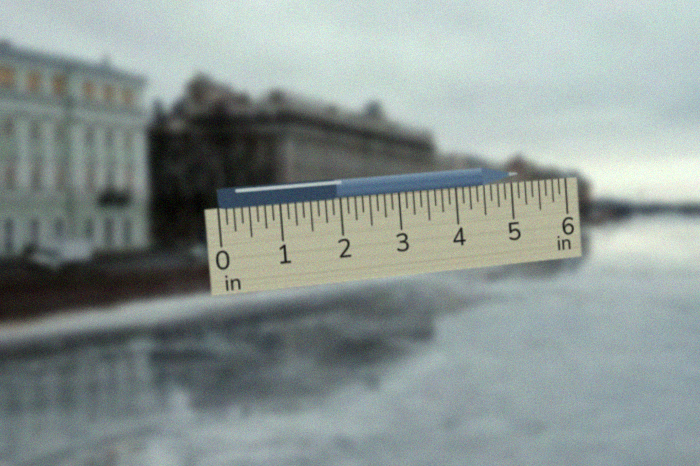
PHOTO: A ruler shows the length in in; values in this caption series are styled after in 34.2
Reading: in 5.125
